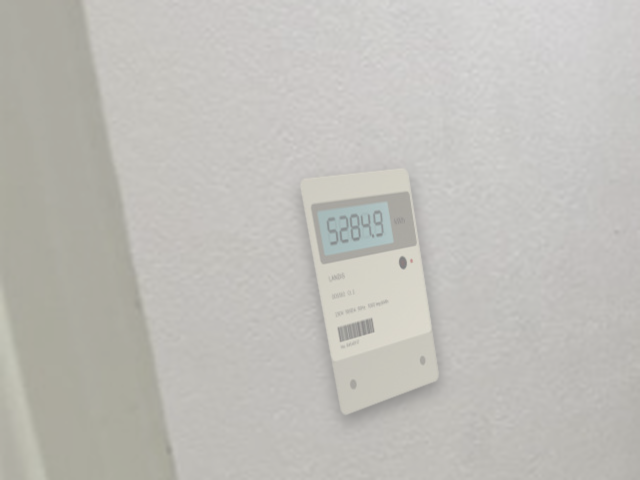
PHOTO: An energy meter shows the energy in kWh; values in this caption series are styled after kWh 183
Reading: kWh 5284.9
